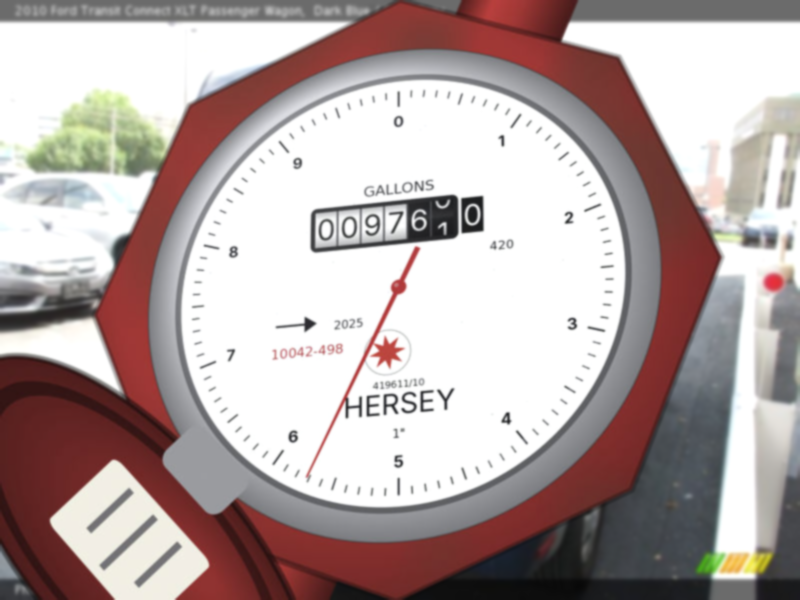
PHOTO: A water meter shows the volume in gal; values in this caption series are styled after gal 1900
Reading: gal 97605.7
